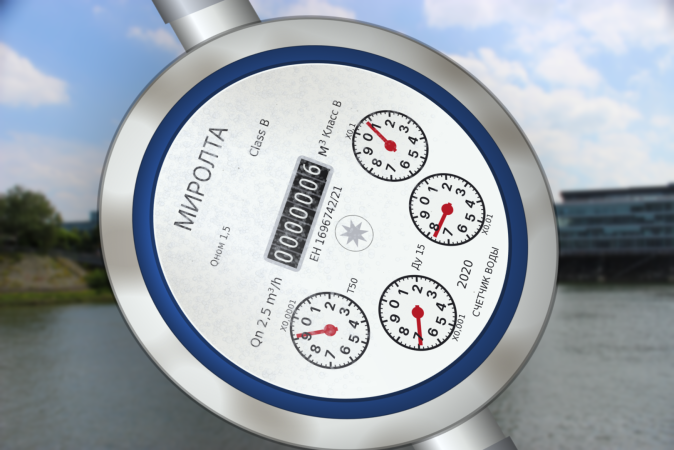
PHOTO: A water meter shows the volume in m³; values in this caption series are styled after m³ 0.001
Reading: m³ 6.0769
